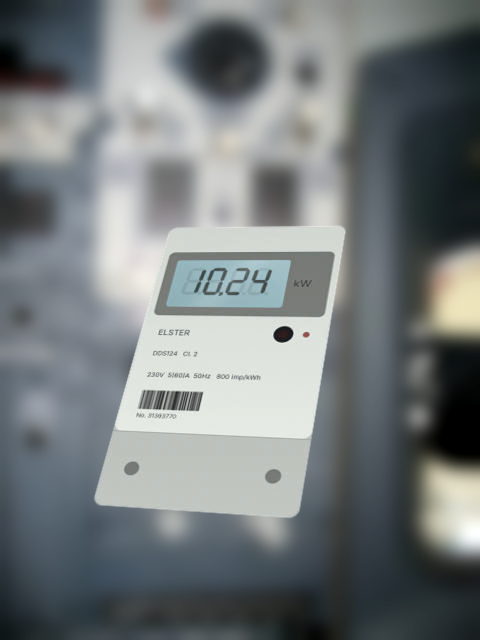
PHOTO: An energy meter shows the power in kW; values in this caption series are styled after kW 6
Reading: kW 10.24
